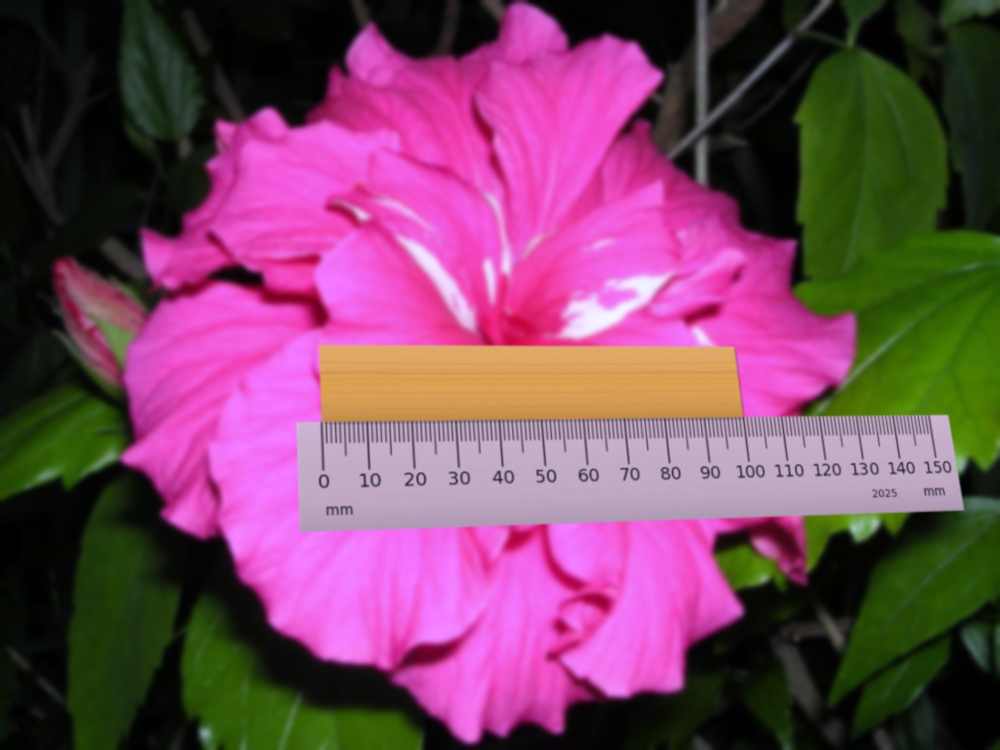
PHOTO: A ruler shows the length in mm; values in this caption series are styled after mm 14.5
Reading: mm 100
